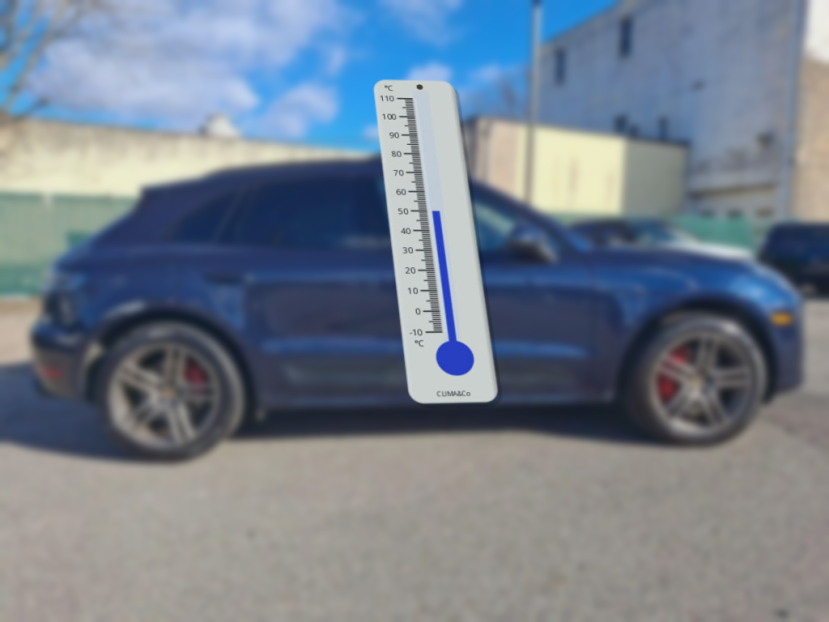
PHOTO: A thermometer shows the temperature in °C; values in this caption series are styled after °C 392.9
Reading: °C 50
